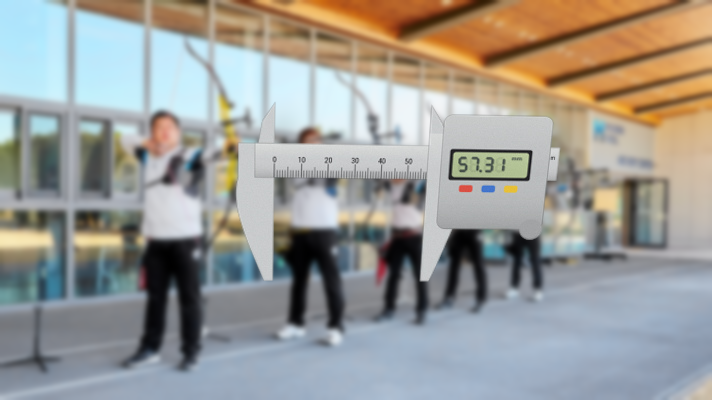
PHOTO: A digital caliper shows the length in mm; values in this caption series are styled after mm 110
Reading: mm 57.31
